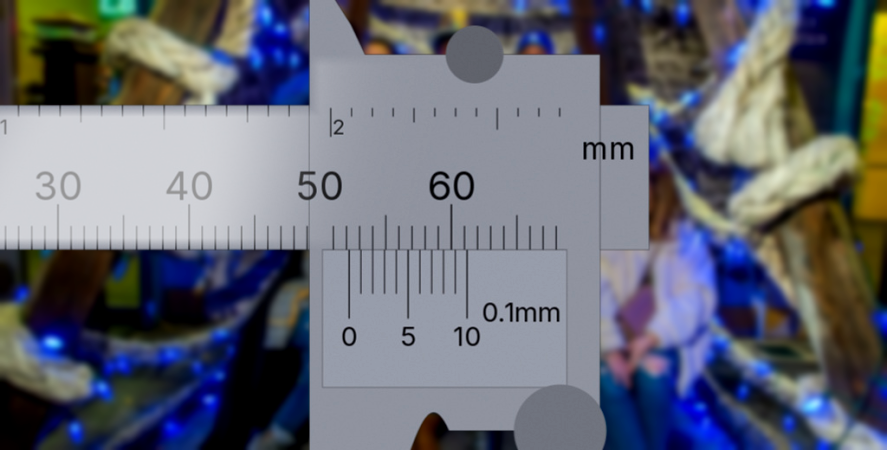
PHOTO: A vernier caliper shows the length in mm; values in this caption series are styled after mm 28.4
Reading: mm 52.2
